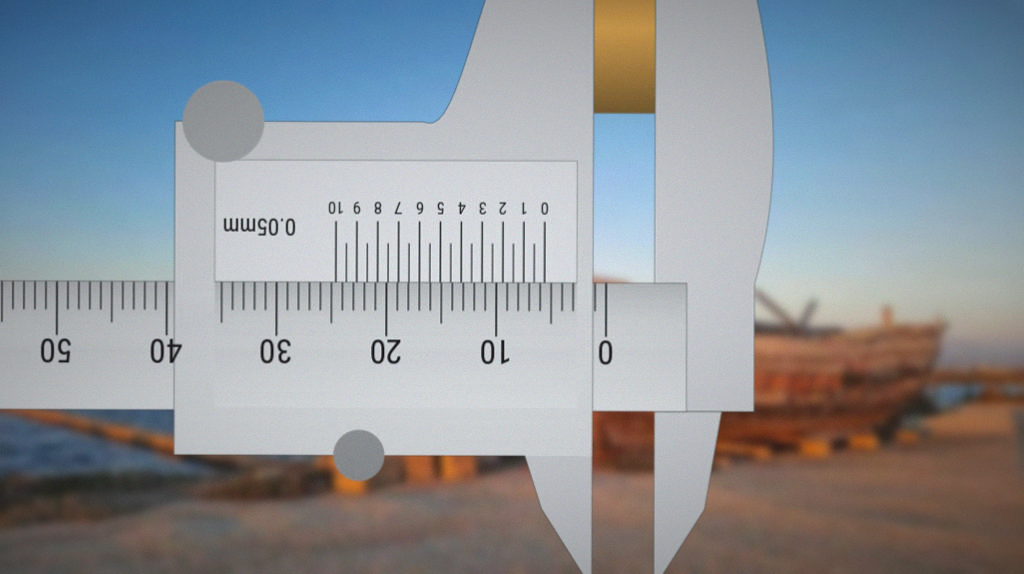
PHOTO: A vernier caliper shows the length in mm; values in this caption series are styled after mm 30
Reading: mm 5.6
